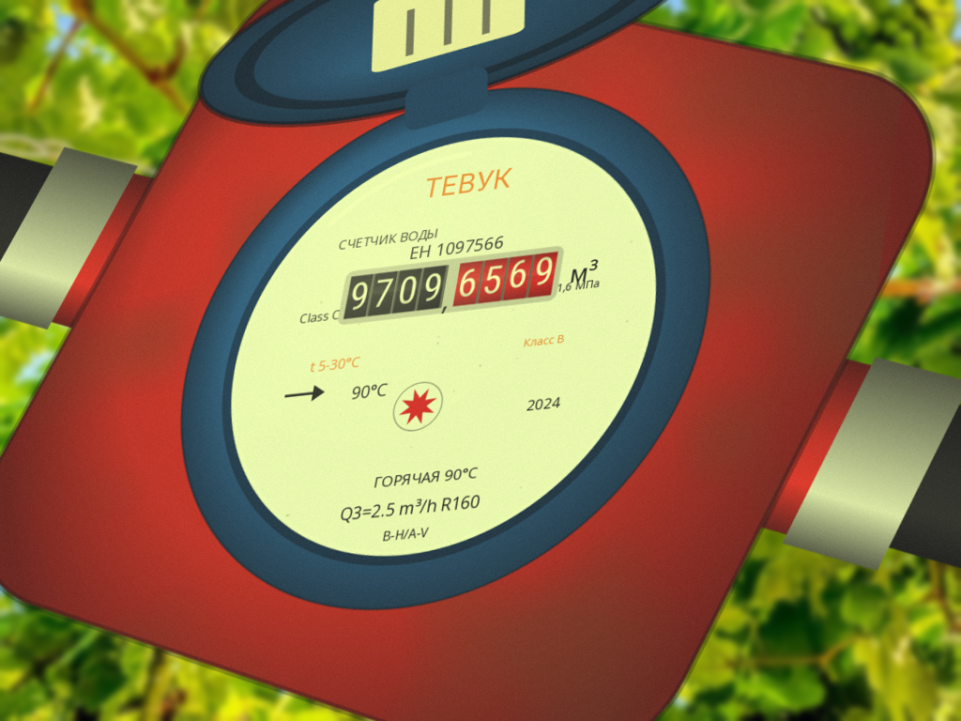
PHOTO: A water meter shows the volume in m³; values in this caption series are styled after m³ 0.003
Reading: m³ 9709.6569
